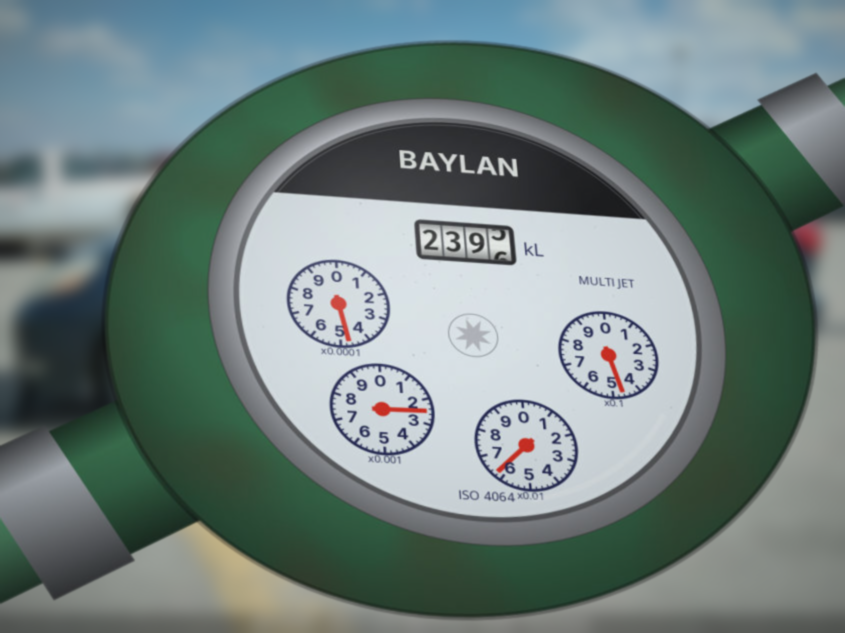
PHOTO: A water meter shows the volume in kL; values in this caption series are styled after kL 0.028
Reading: kL 2395.4624
